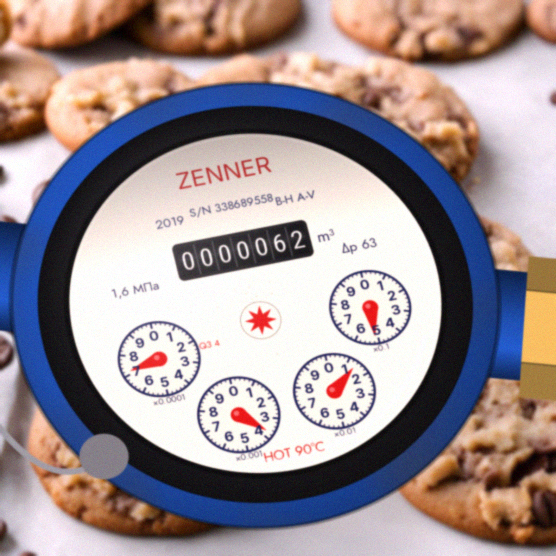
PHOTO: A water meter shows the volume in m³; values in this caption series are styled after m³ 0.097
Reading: m³ 62.5137
